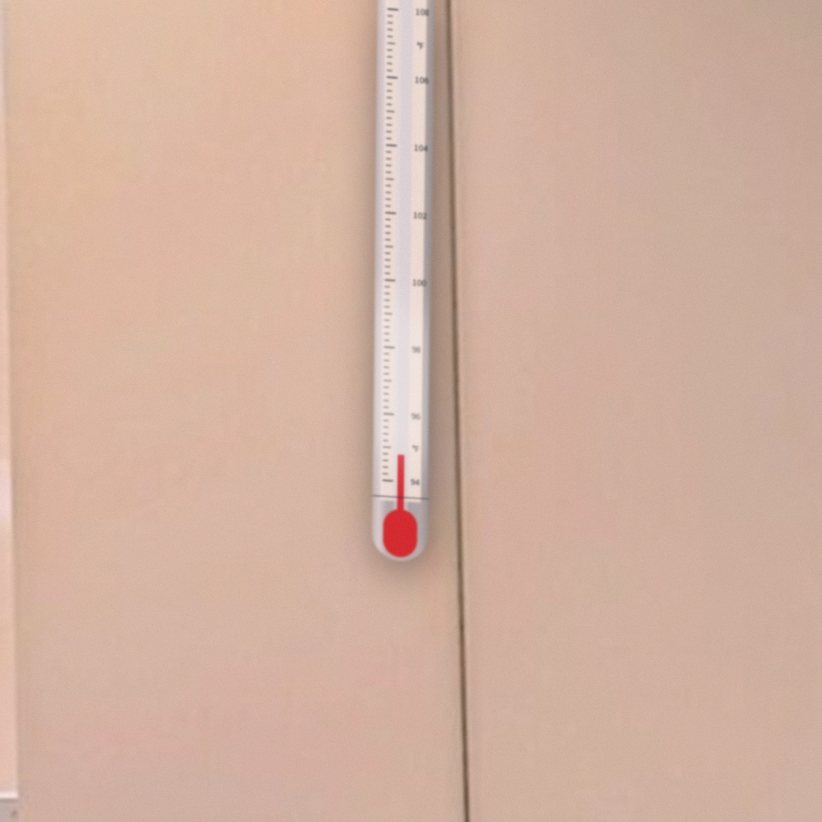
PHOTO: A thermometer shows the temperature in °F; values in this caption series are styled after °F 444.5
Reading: °F 94.8
